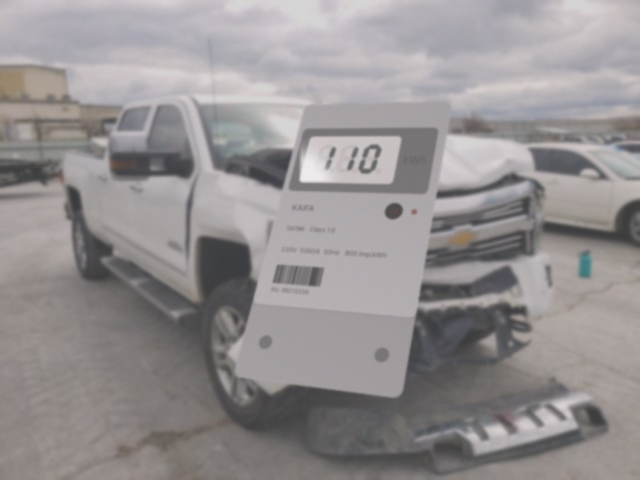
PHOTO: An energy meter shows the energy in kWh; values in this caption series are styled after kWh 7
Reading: kWh 110
